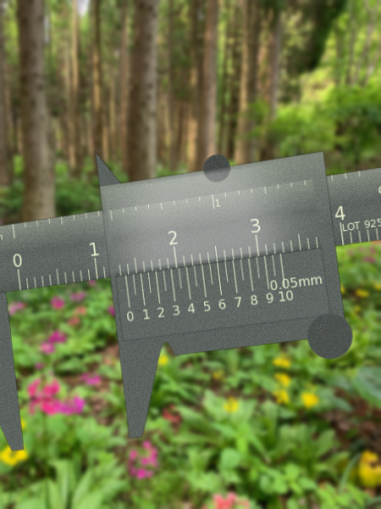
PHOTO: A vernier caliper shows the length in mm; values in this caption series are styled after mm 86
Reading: mm 13.6
